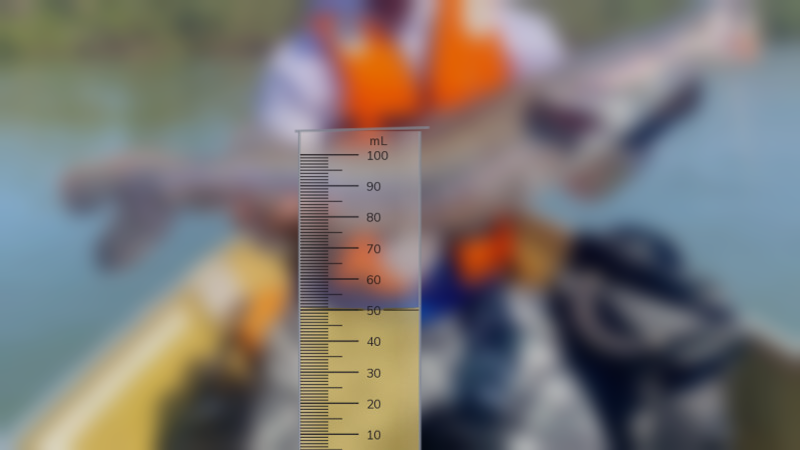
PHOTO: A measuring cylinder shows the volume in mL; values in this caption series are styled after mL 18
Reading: mL 50
